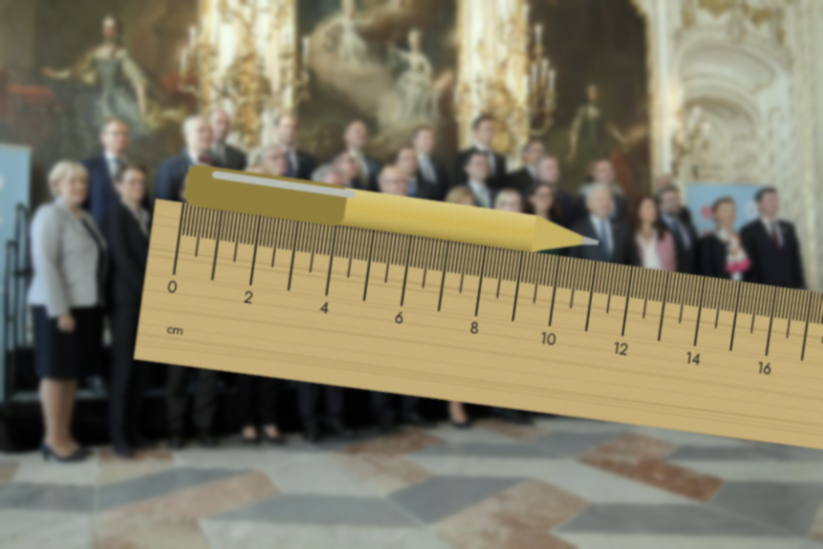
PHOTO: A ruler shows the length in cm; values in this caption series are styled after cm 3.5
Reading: cm 11
